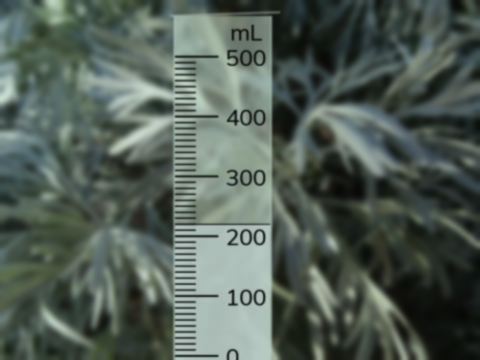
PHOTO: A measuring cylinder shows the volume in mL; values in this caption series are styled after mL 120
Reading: mL 220
